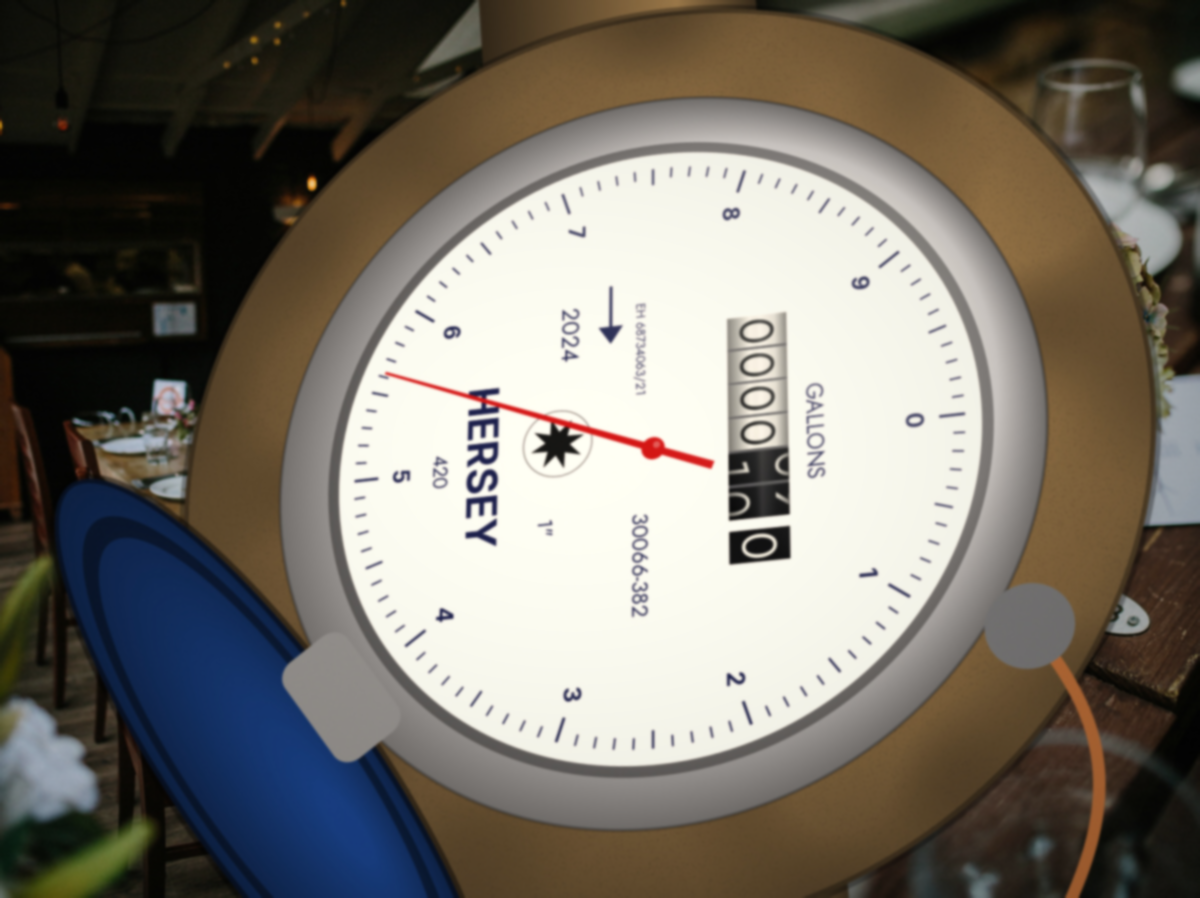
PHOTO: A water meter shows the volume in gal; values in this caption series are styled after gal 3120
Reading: gal 95.6
